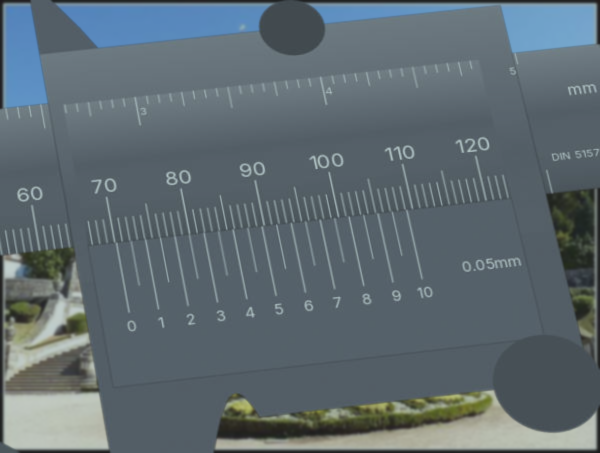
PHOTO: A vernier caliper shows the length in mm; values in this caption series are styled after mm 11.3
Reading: mm 70.2
